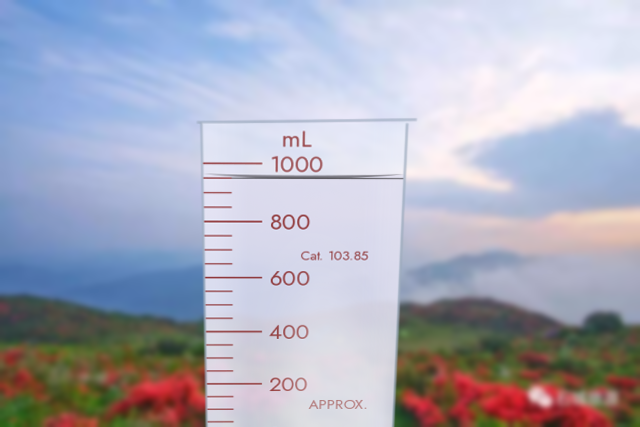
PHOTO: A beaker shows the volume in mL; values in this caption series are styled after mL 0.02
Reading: mL 950
